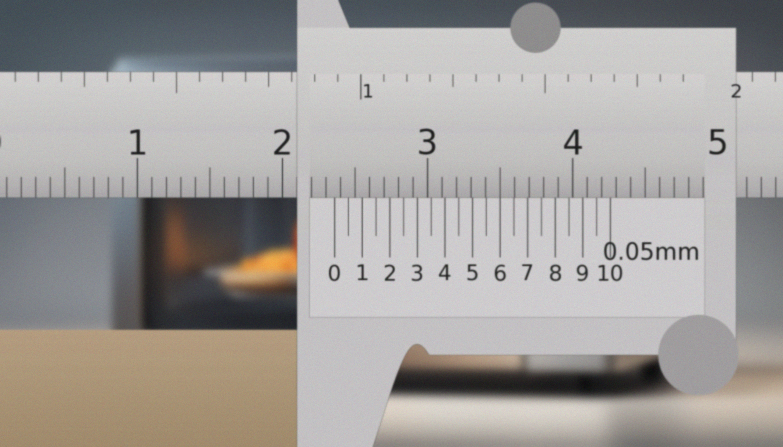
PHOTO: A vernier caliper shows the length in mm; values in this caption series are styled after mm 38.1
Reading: mm 23.6
